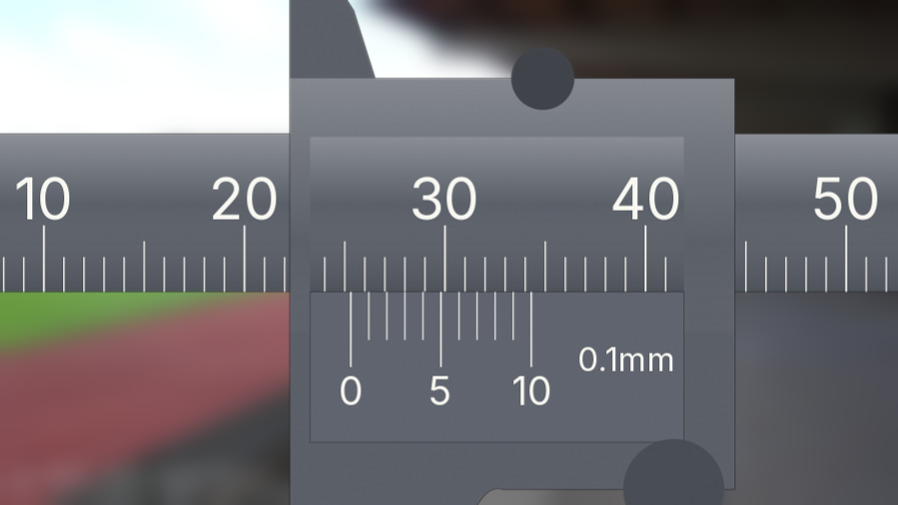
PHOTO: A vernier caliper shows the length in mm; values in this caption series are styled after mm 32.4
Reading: mm 25.3
